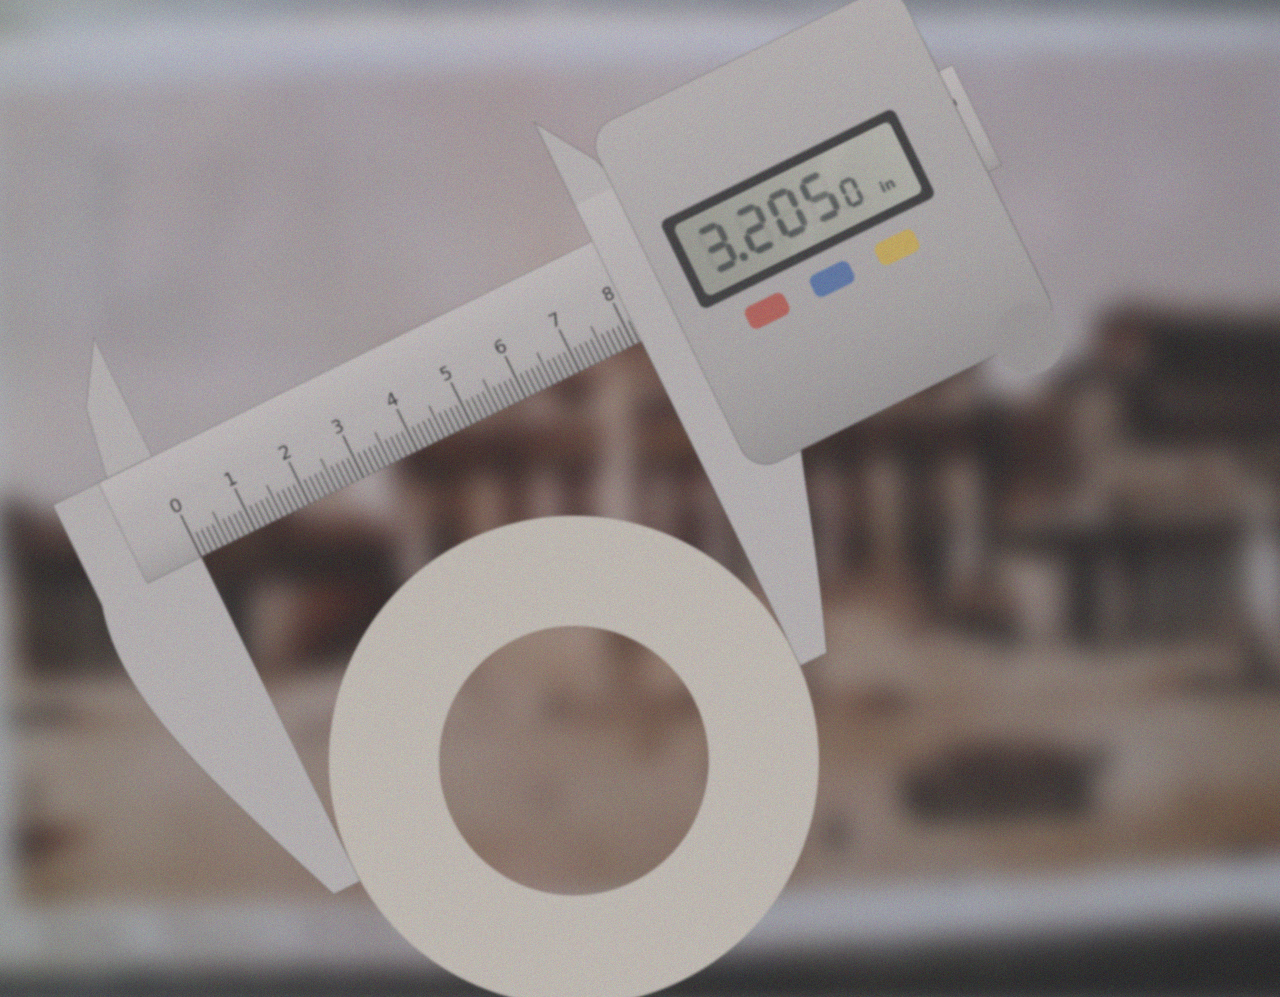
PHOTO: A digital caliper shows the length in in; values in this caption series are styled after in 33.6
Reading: in 3.2050
